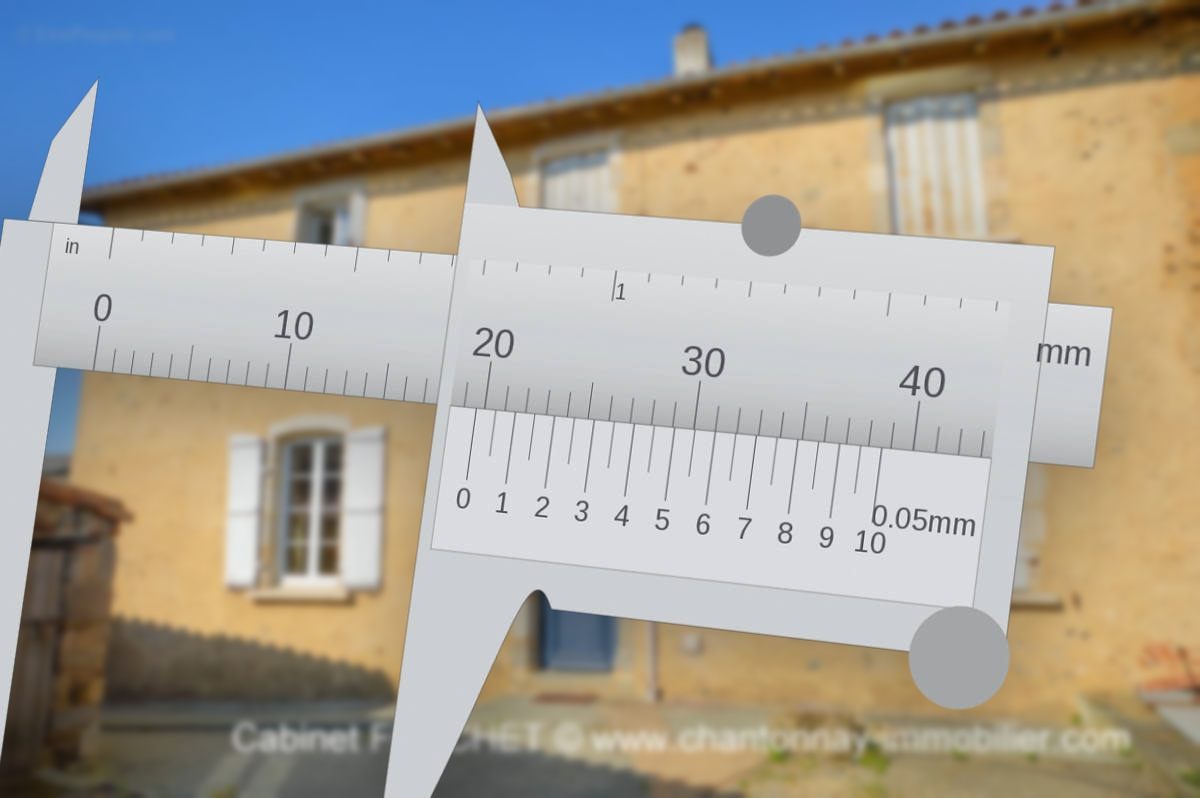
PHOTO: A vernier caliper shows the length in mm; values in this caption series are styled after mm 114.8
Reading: mm 19.6
